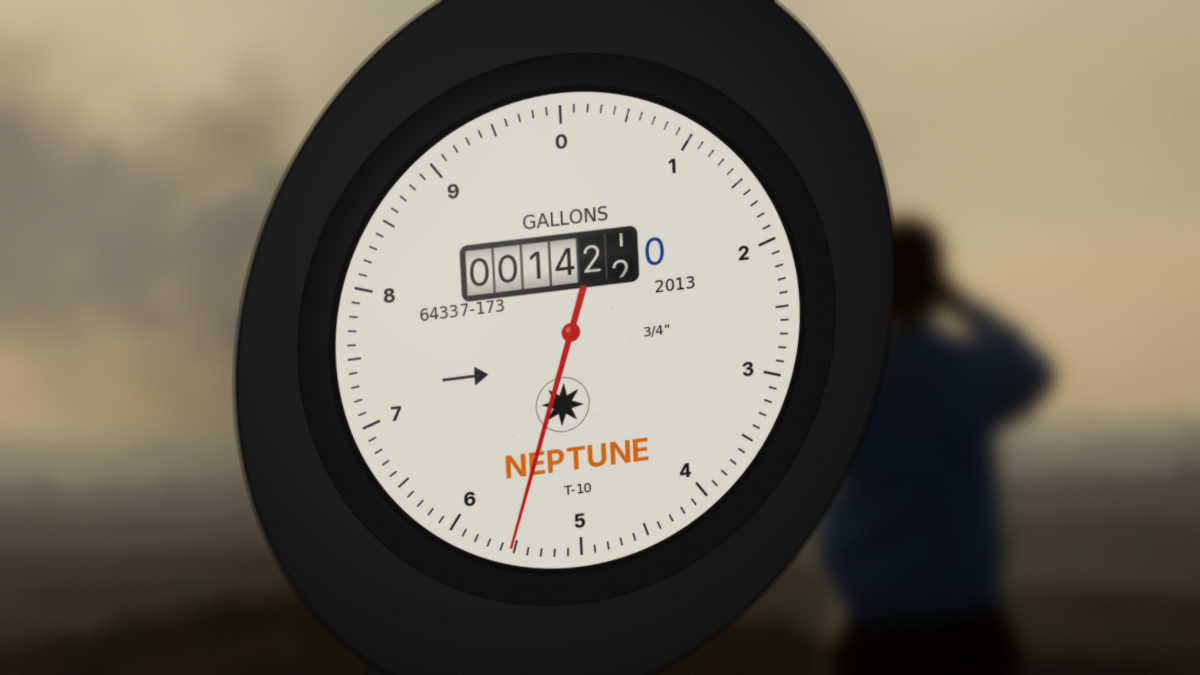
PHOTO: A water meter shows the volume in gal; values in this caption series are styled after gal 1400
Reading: gal 14215.5
